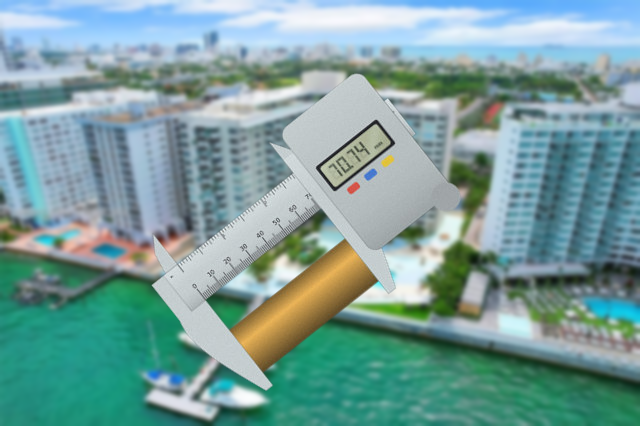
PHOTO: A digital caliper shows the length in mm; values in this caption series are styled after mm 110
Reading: mm 70.74
